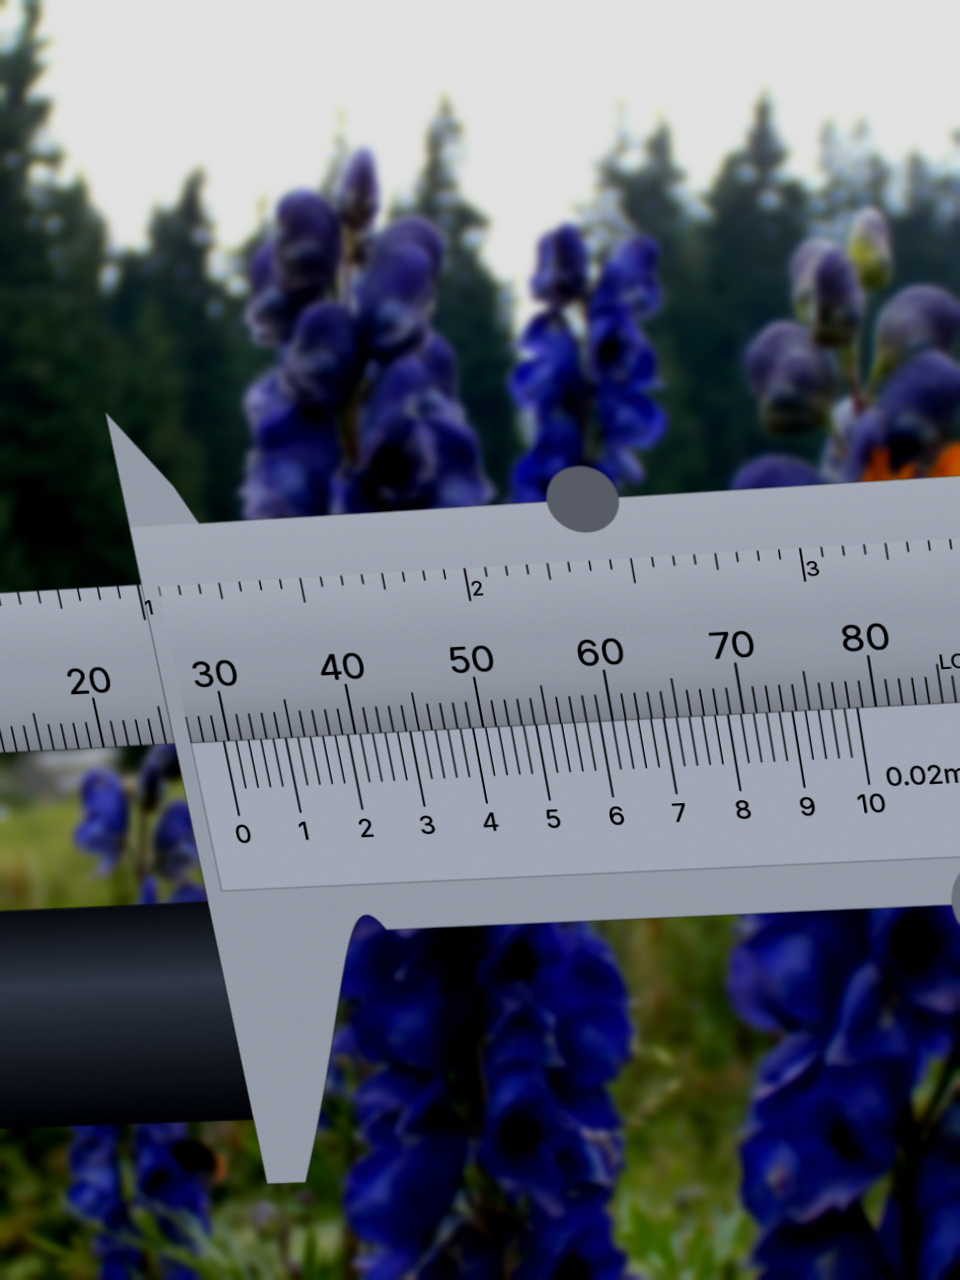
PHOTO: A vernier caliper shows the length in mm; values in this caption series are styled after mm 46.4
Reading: mm 29.6
